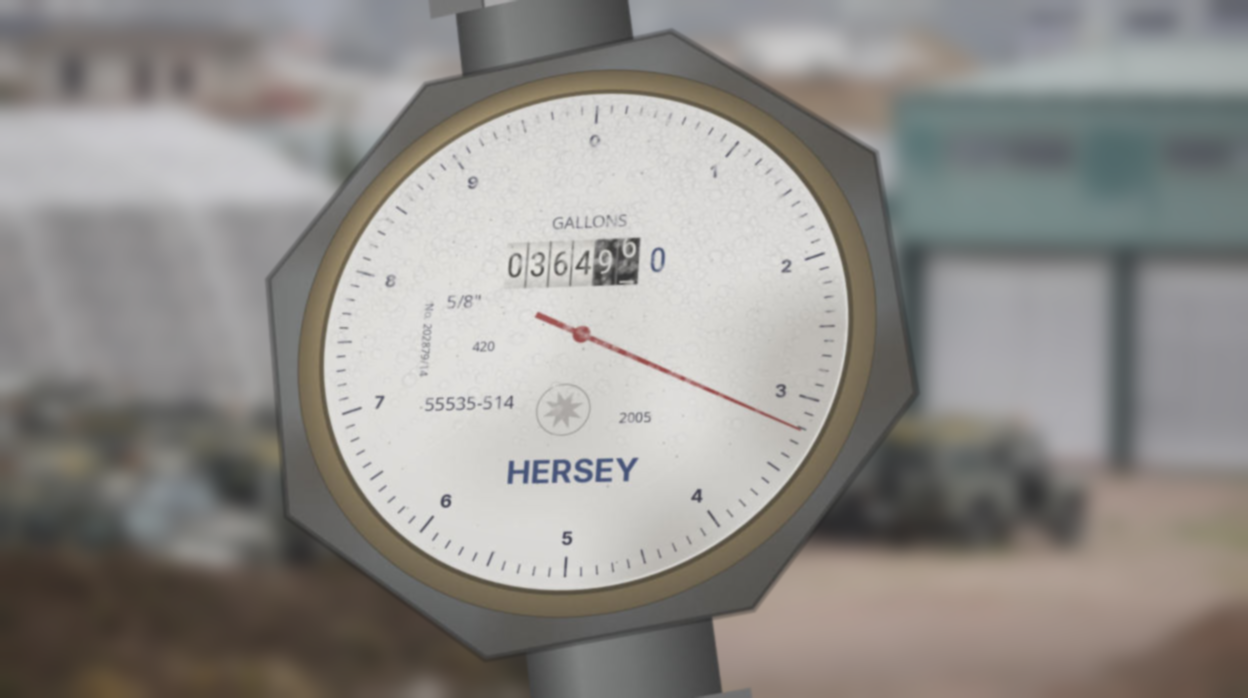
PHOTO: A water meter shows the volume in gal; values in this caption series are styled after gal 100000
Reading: gal 364963.2
